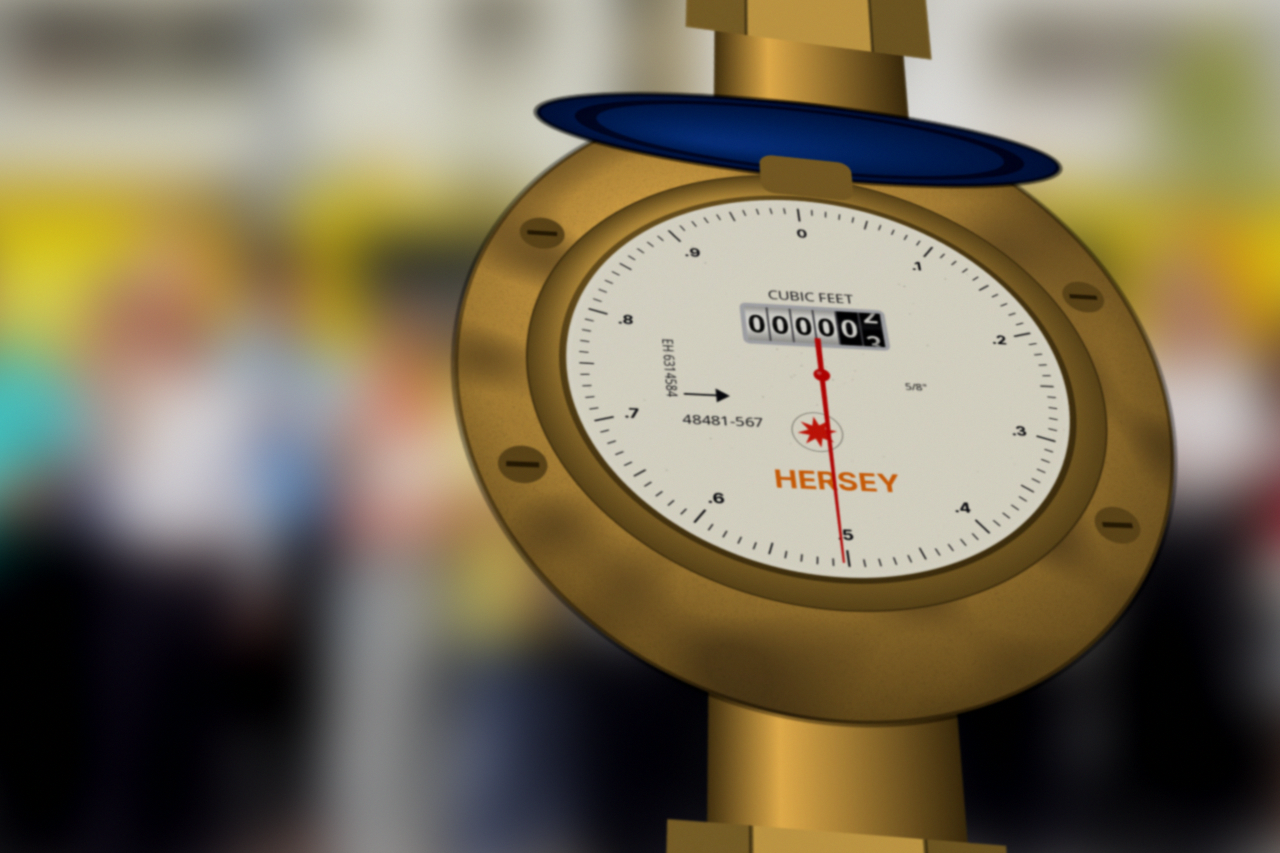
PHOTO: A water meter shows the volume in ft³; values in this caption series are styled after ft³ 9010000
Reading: ft³ 2.50
